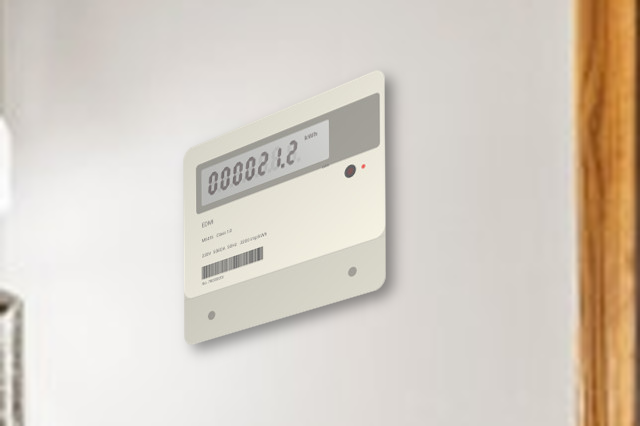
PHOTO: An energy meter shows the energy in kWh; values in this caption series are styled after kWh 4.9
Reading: kWh 21.2
